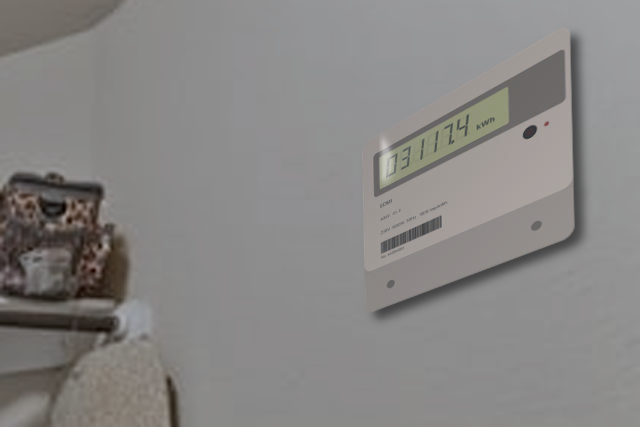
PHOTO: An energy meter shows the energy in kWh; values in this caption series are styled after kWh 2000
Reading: kWh 3117.4
